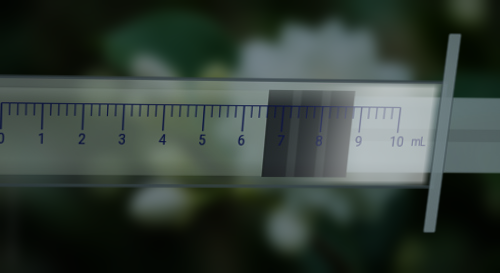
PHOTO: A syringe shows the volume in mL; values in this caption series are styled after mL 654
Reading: mL 6.6
